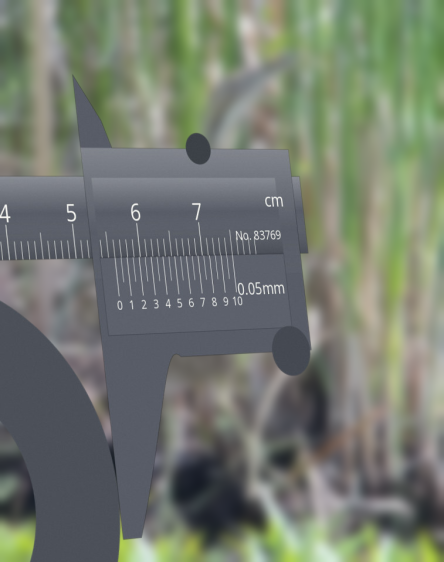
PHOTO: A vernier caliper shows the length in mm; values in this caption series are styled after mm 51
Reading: mm 56.0
